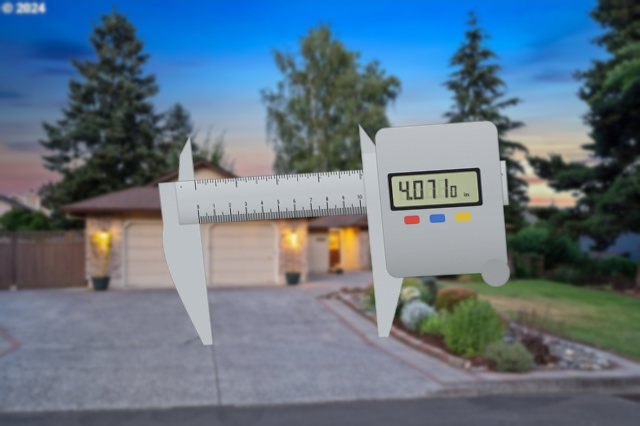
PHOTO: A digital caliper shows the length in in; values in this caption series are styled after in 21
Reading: in 4.0710
